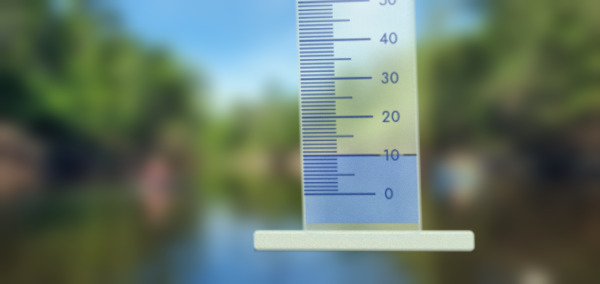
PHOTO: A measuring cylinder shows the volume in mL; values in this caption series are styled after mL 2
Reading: mL 10
